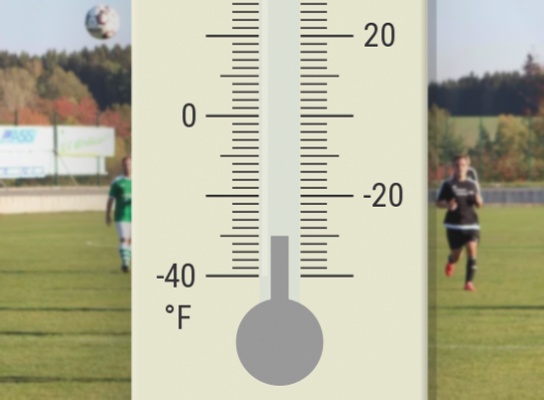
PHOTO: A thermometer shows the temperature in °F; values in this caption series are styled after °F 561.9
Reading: °F -30
